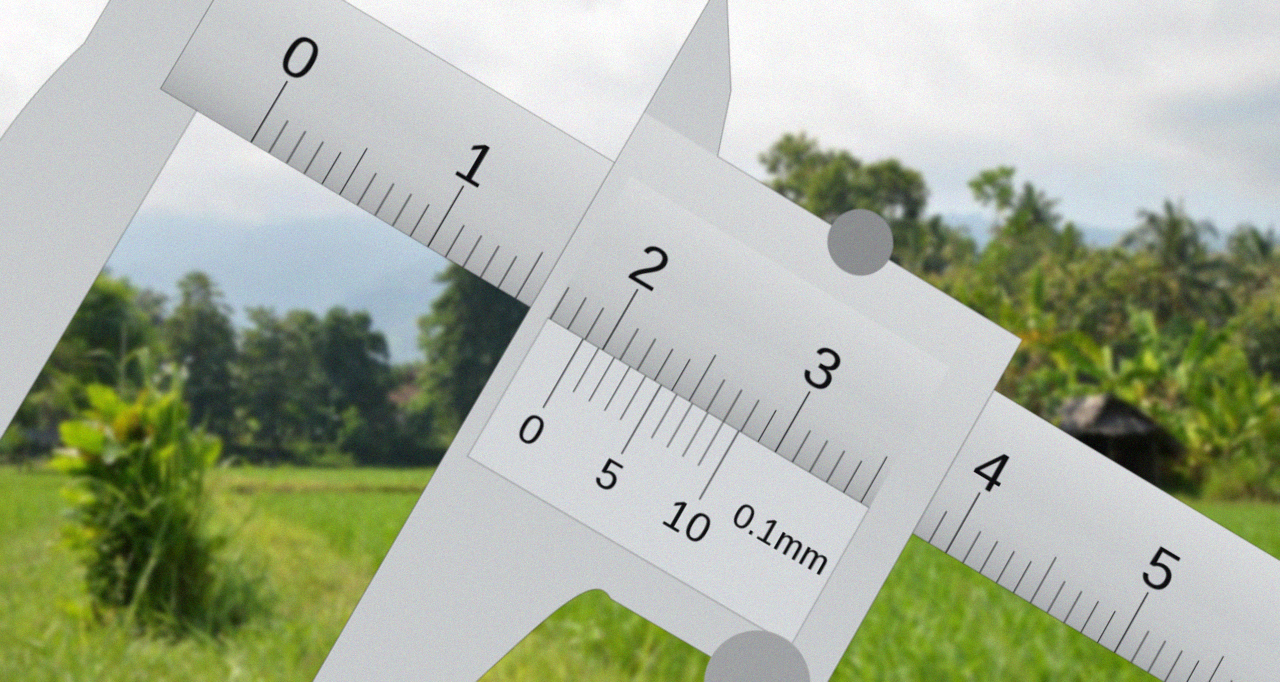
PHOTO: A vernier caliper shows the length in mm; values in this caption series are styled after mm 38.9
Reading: mm 18.9
